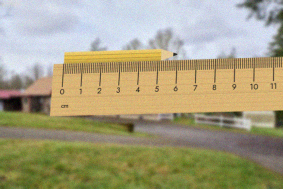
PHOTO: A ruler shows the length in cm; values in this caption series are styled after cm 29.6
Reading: cm 6
